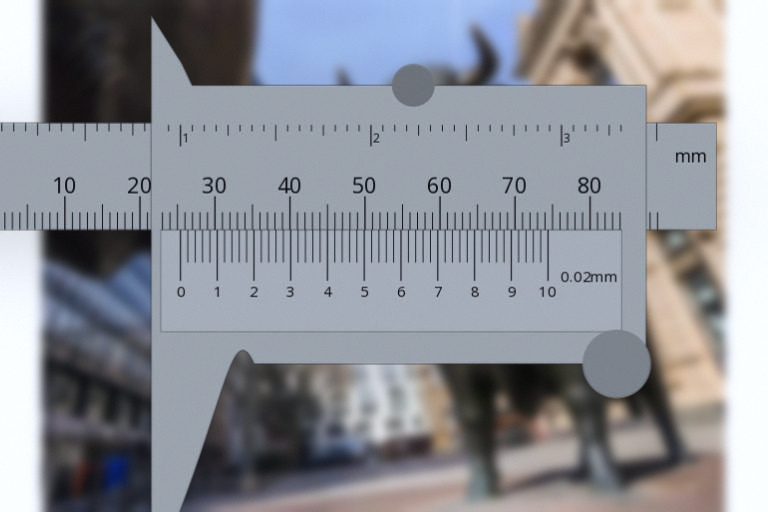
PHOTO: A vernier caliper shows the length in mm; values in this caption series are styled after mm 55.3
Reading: mm 25.4
